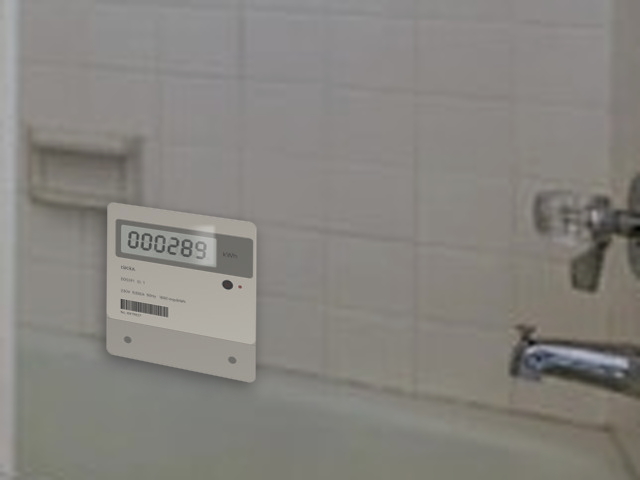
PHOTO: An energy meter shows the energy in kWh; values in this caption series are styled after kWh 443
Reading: kWh 289
